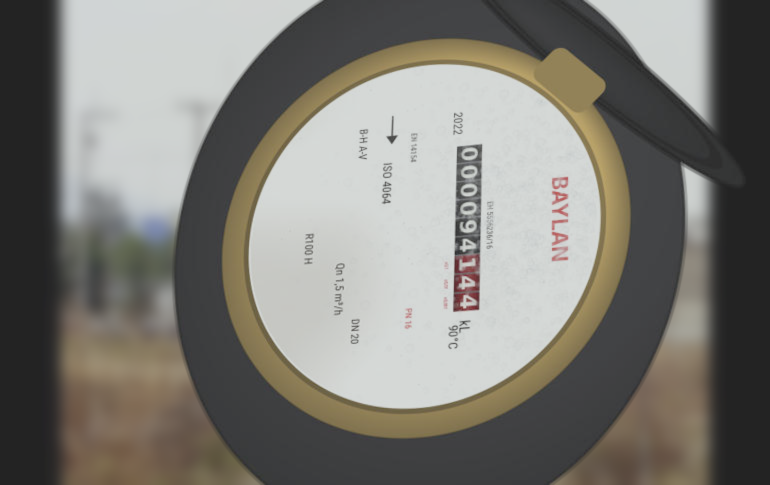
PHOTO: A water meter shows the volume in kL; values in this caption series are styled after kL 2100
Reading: kL 94.144
